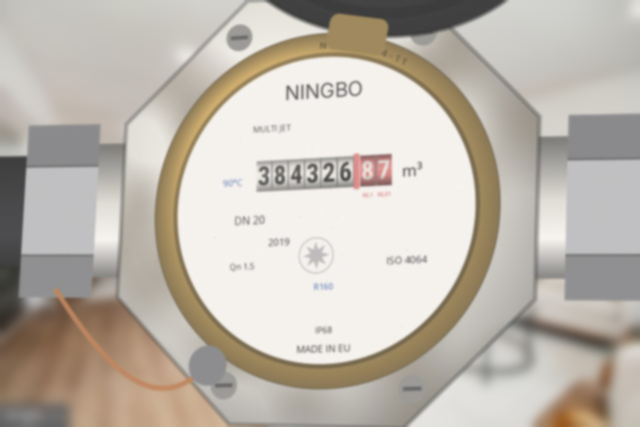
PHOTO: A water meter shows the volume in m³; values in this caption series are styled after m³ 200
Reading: m³ 384326.87
